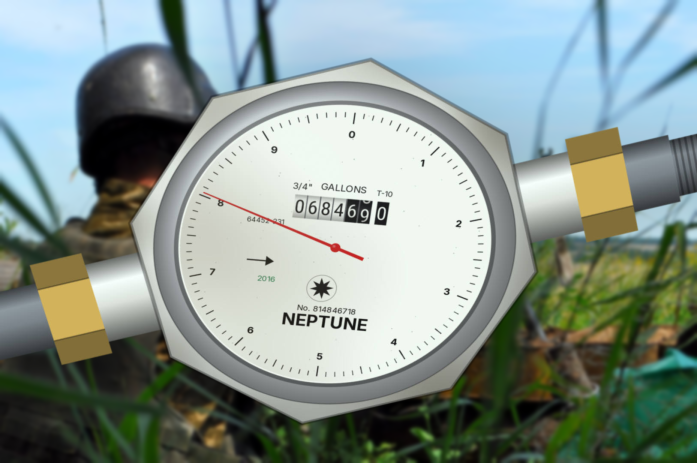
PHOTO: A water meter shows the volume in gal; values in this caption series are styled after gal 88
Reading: gal 684688.0
